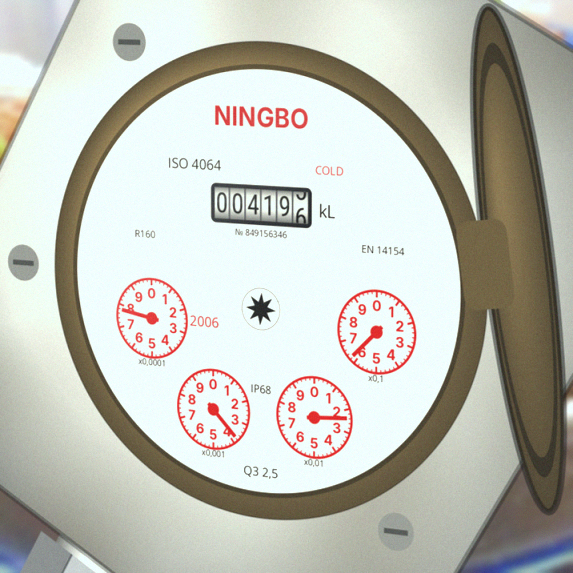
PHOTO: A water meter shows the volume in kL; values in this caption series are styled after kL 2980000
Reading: kL 4195.6237
